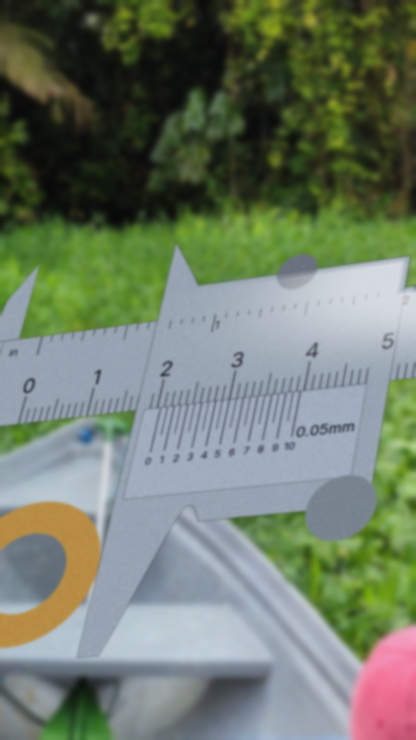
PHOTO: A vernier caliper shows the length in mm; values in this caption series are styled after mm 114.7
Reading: mm 20.5
